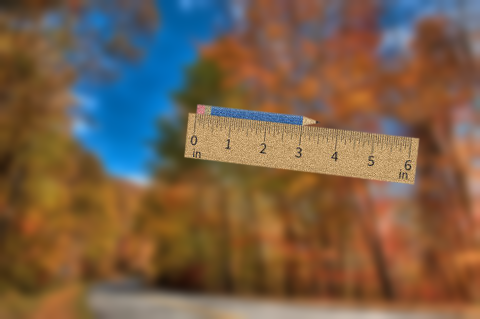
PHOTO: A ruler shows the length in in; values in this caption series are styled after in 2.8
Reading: in 3.5
